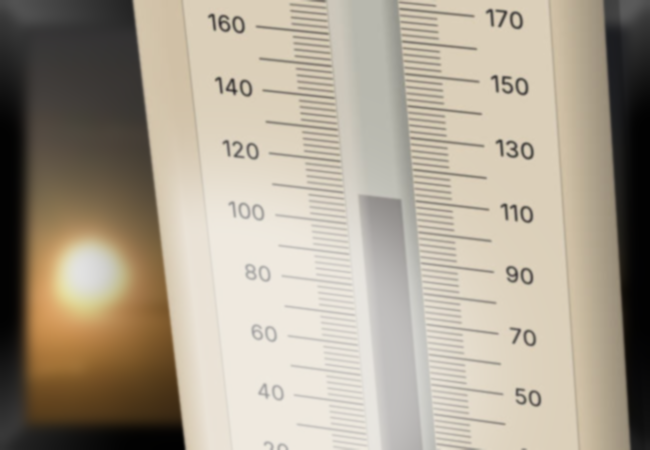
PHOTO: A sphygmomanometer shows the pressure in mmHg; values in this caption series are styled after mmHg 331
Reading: mmHg 110
